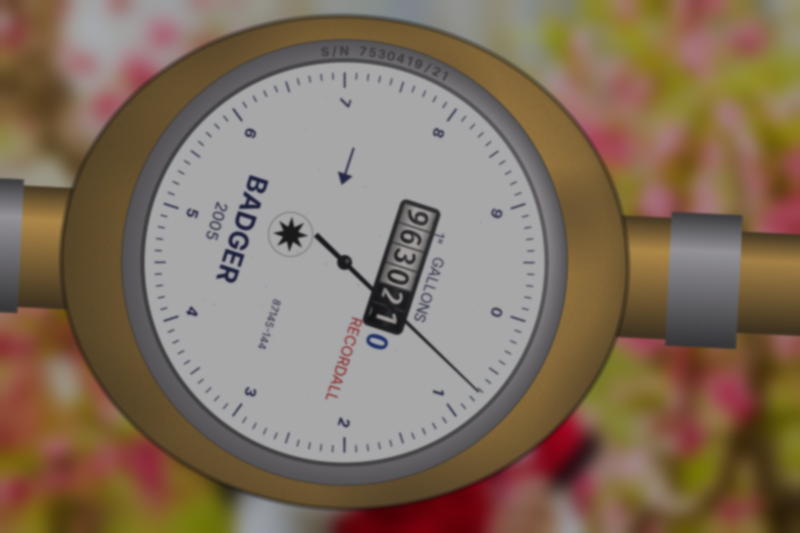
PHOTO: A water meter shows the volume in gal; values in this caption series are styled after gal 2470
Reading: gal 9630210.7
